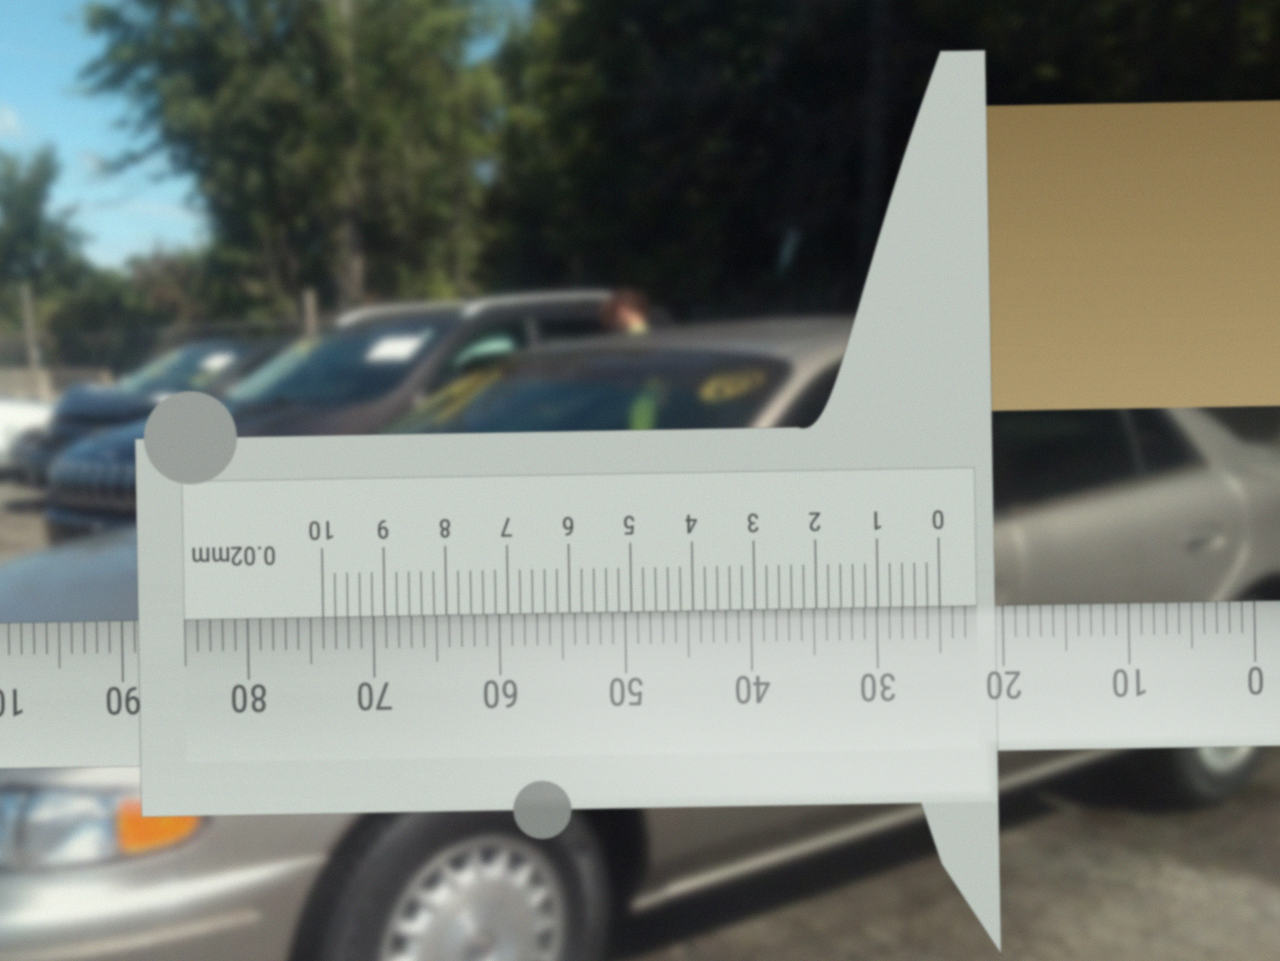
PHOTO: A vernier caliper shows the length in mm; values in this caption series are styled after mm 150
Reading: mm 25.0
